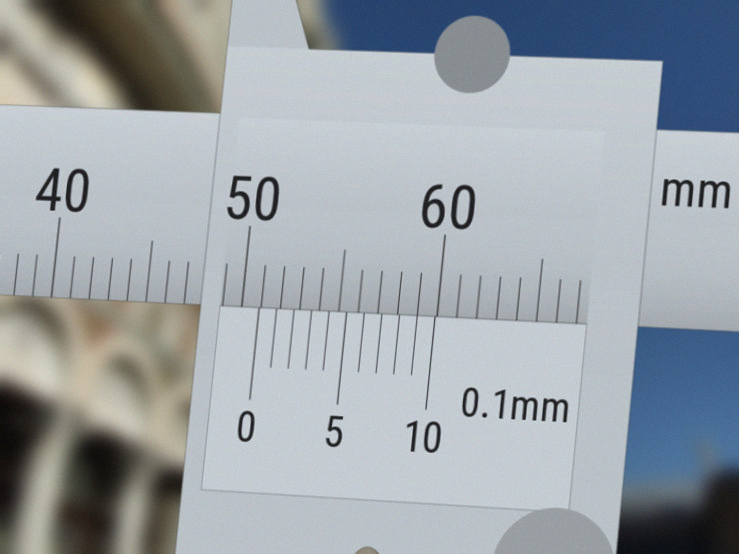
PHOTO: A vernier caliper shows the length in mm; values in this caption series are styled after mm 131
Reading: mm 50.9
